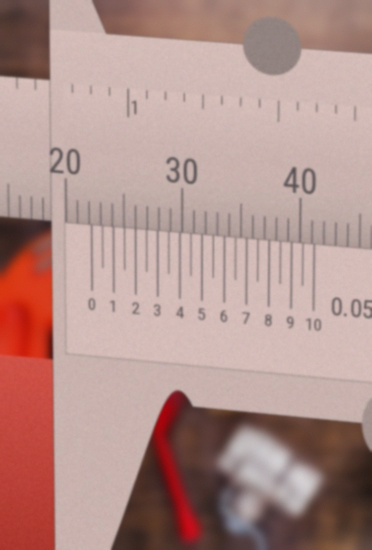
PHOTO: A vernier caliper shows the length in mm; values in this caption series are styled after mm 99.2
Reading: mm 22.2
